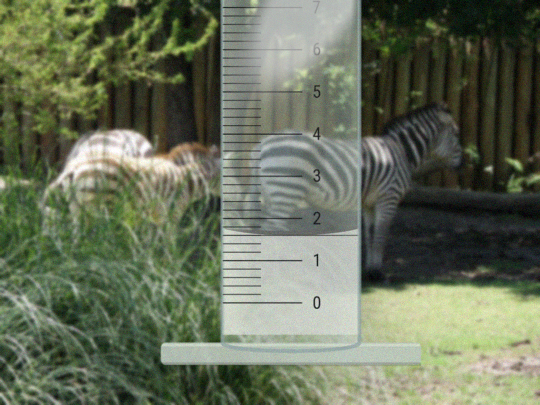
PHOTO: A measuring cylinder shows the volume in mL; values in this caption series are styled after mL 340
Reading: mL 1.6
